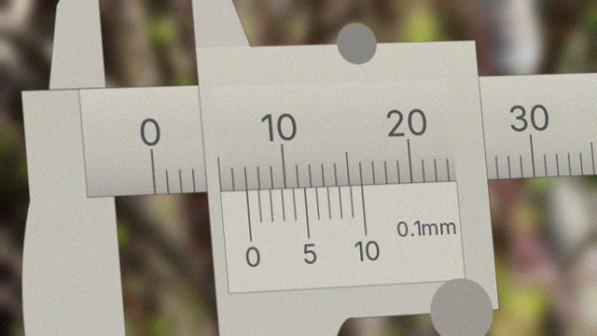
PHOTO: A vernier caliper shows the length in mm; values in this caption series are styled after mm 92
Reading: mm 7.0
